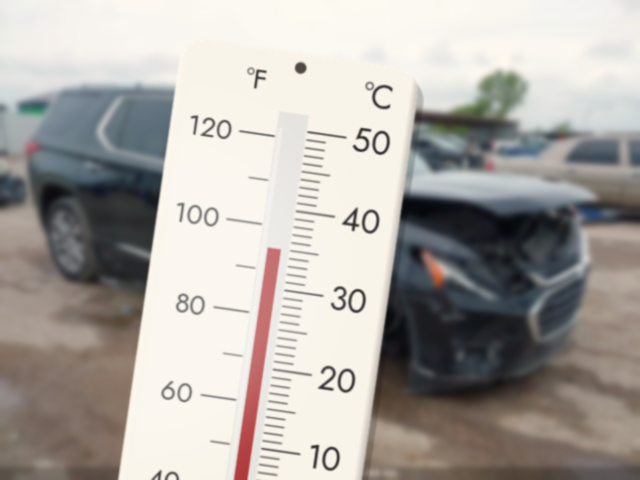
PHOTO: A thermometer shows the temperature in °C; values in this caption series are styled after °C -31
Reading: °C 35
